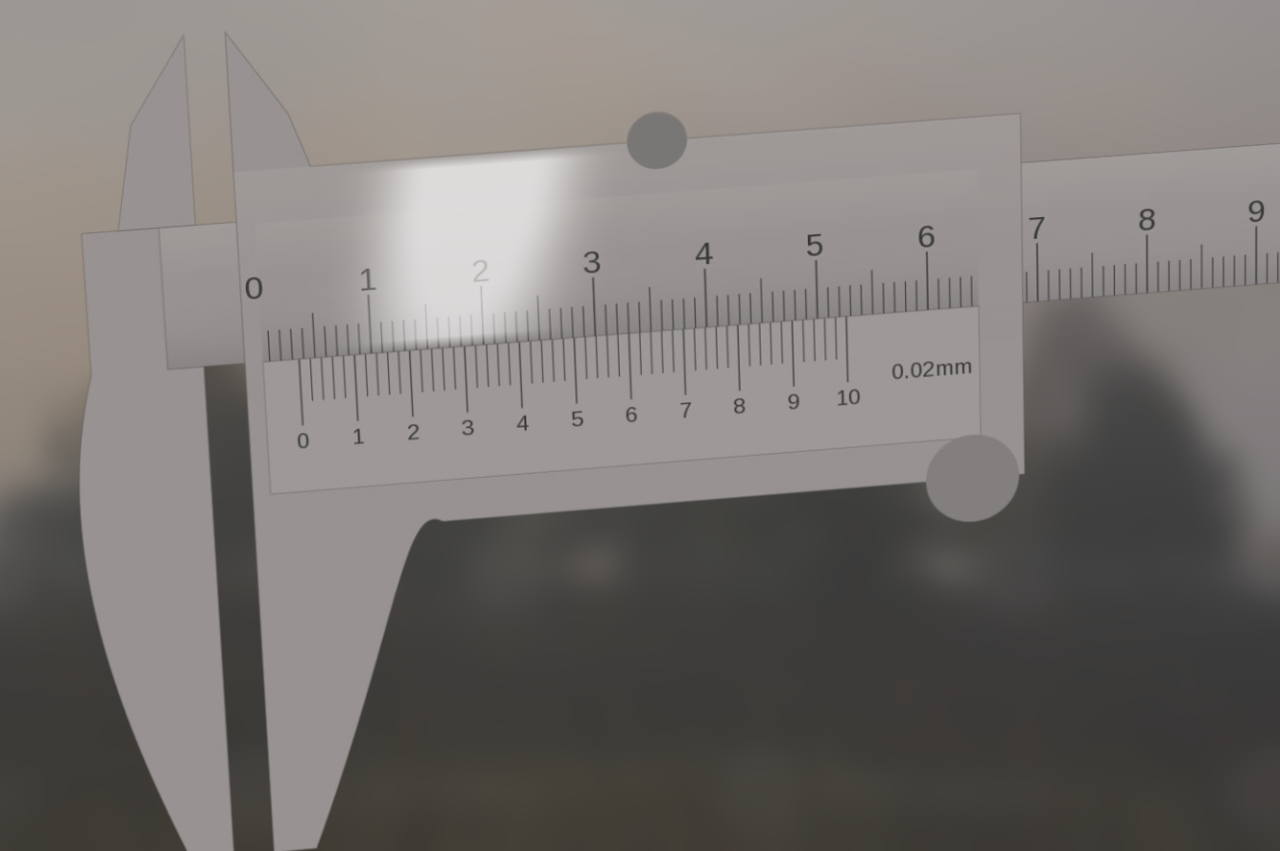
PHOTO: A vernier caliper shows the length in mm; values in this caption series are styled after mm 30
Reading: mm 3.6
